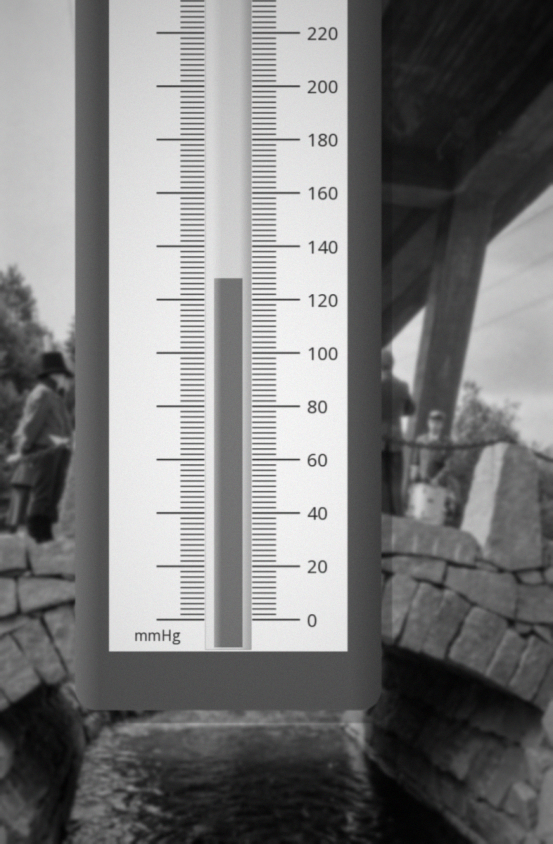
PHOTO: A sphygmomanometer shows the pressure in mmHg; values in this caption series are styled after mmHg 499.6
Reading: mmHg 128
